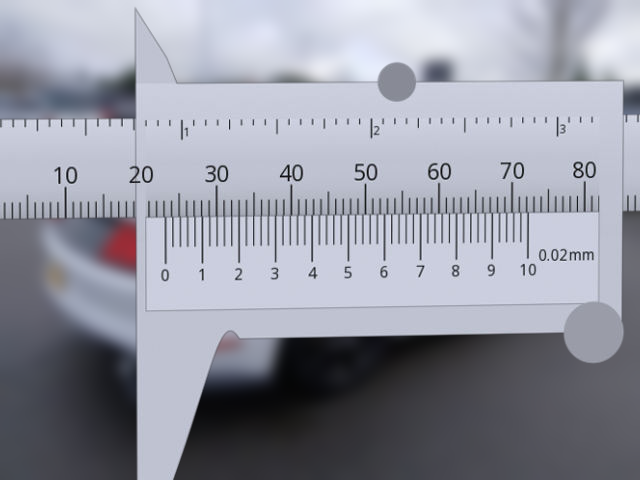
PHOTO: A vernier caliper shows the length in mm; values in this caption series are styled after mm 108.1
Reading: mm 23.2
